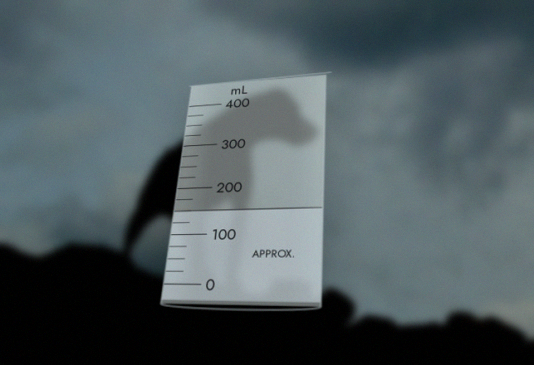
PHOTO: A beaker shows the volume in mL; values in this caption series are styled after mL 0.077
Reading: mL 150
